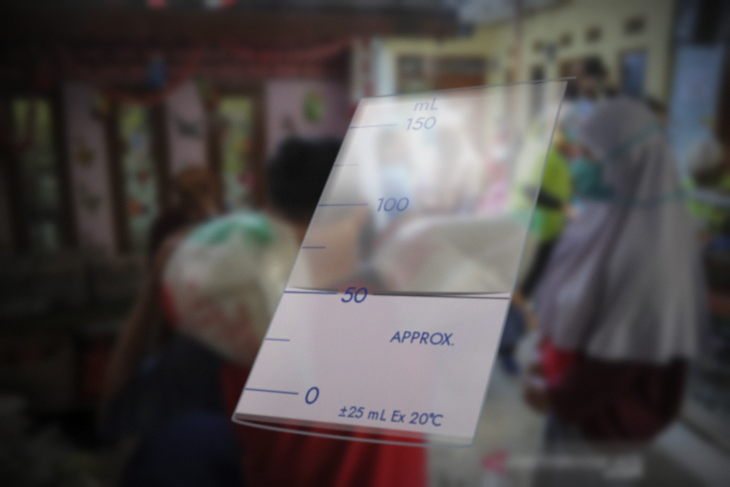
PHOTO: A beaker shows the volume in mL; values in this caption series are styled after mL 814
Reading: mL 50
